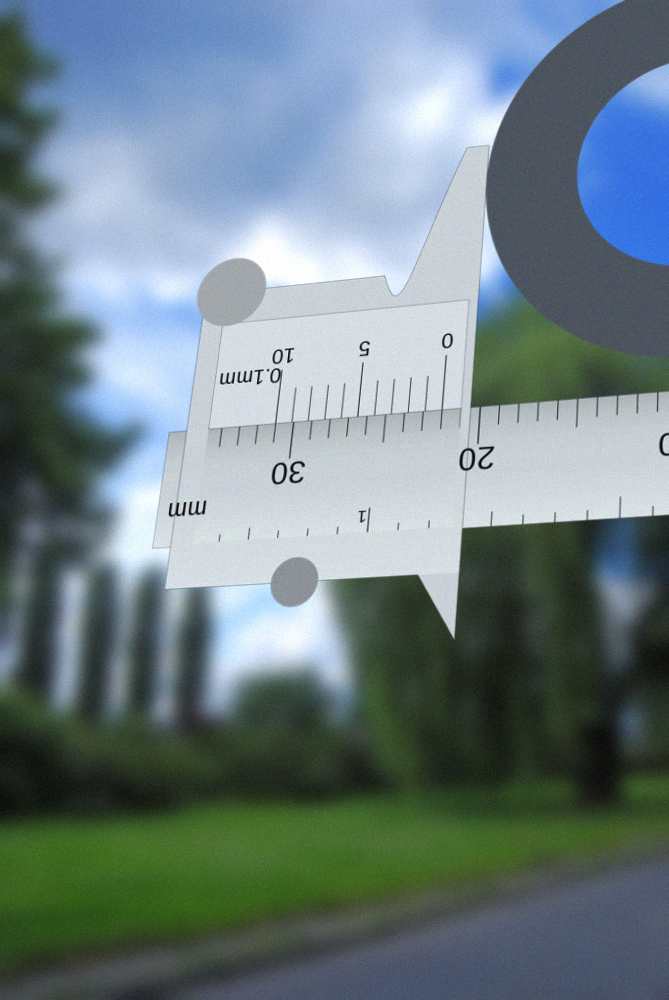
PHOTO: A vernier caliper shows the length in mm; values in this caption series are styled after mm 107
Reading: mm 22.0
